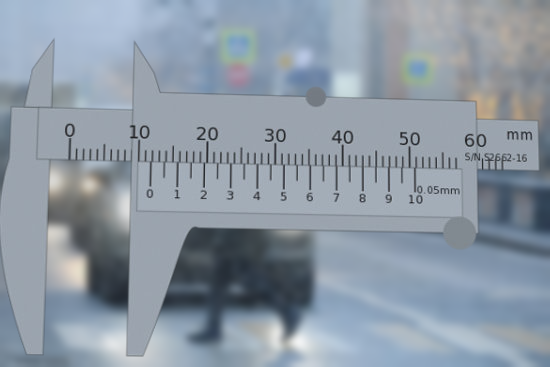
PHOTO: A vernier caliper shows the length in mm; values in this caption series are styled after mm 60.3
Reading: mm 11.8
